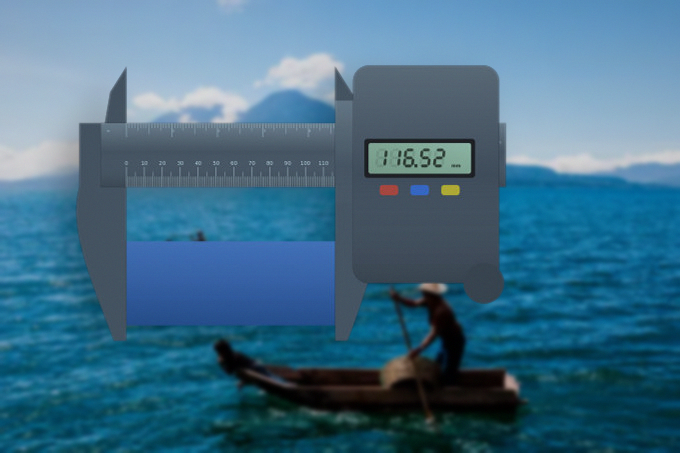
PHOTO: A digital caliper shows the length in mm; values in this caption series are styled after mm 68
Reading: mm 116.52
